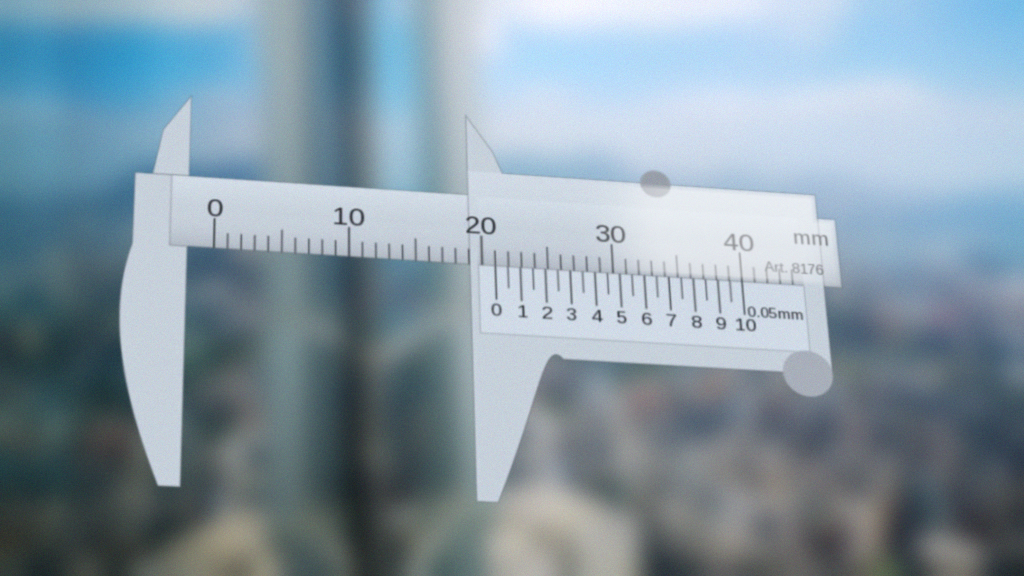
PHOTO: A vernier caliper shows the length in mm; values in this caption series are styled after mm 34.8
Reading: mm 21.0
